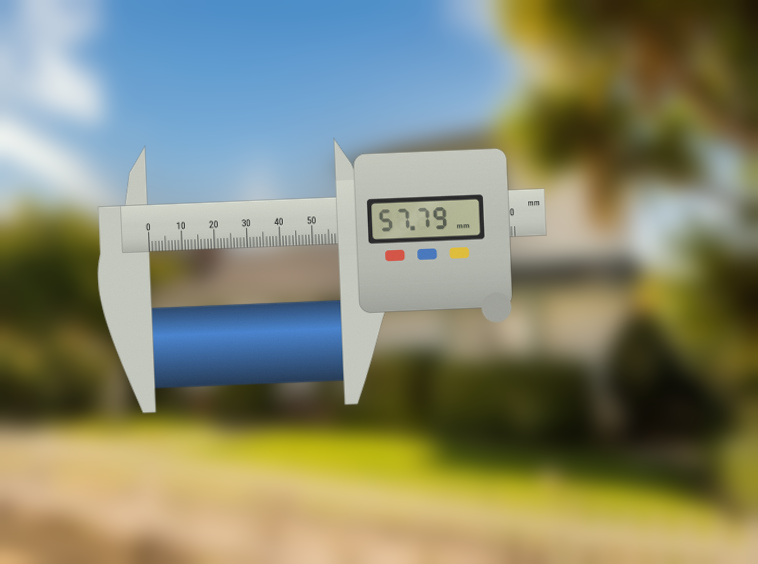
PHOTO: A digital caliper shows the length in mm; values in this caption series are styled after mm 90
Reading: mm 57.79
